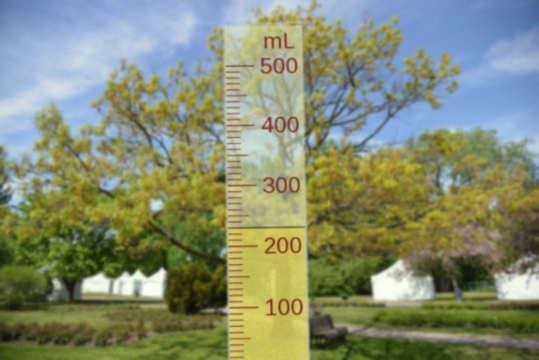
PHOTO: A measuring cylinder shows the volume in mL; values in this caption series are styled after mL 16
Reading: mL 230
